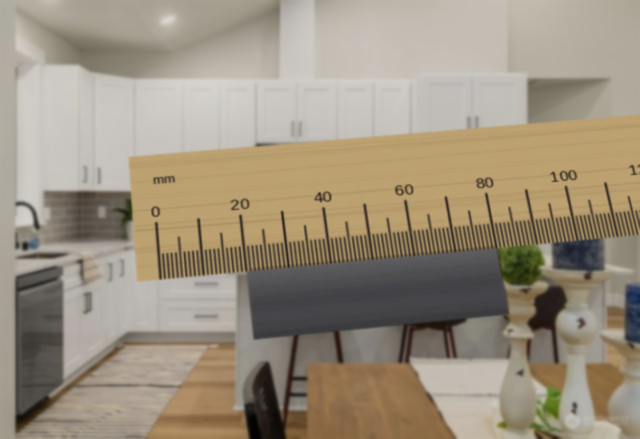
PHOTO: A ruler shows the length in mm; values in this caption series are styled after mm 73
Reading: mm 60
